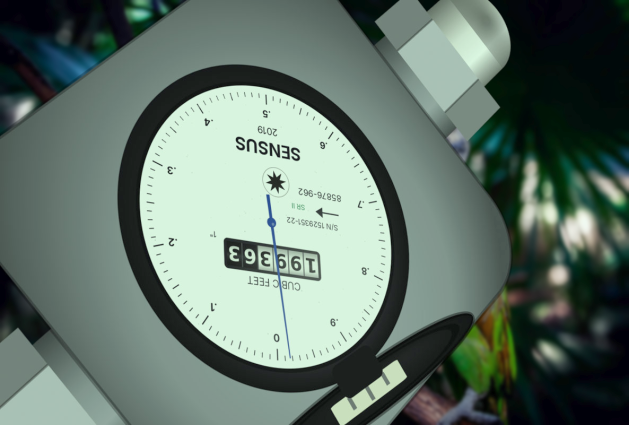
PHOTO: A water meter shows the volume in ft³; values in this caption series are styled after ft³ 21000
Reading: ft³ 199362.98
